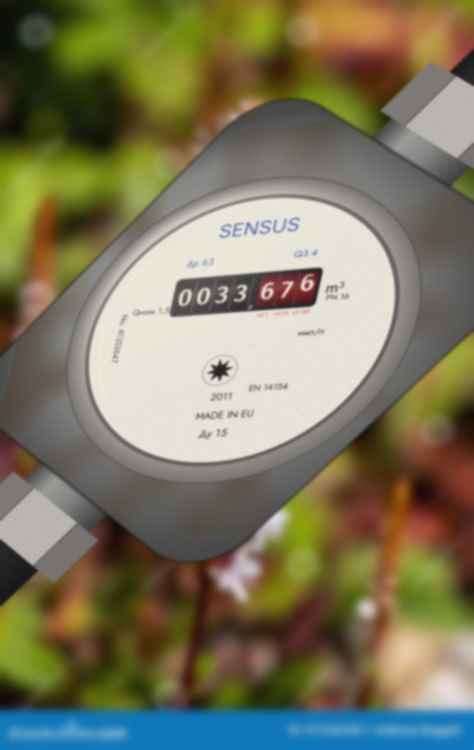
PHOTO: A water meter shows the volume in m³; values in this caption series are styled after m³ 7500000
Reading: m³ 33.676
